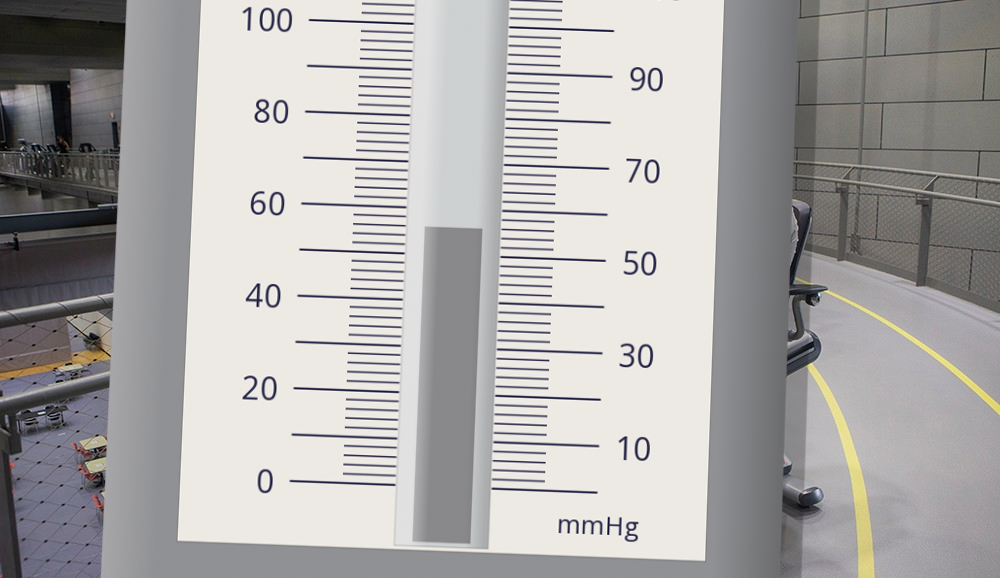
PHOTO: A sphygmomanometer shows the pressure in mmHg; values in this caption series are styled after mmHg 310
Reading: mmHg 56
